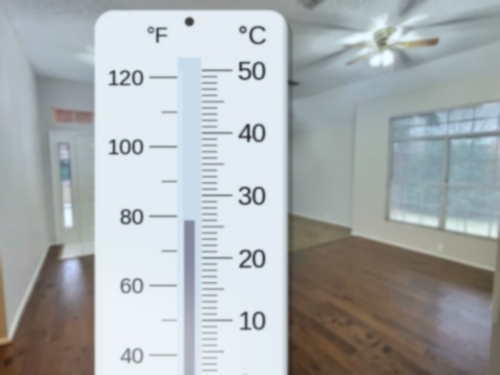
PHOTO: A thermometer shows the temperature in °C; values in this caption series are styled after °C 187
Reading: °C 26
